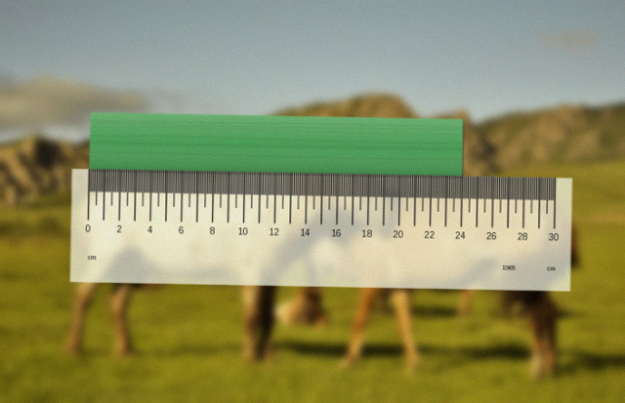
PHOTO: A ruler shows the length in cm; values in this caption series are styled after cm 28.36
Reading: cm 24
